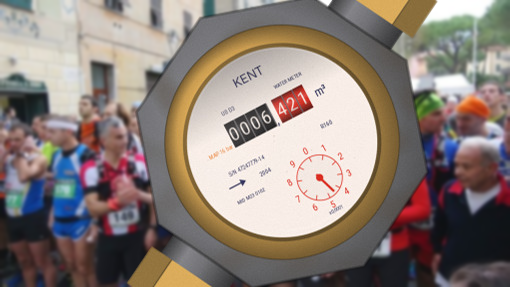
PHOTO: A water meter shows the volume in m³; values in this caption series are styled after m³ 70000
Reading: m³ 6.4214
